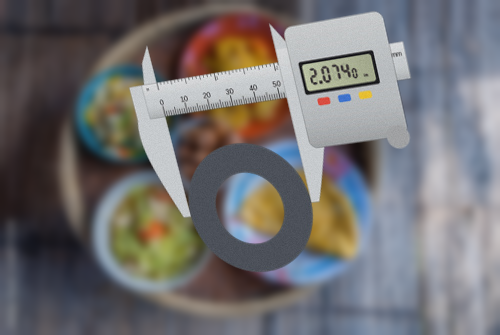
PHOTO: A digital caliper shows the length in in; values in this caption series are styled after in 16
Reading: in 2.0740
